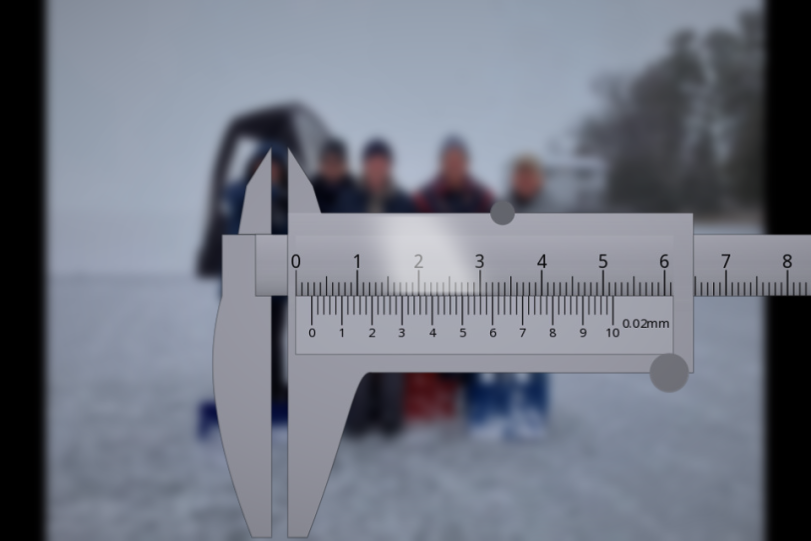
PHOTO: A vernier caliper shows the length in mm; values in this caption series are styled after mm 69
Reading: mm 2.6
